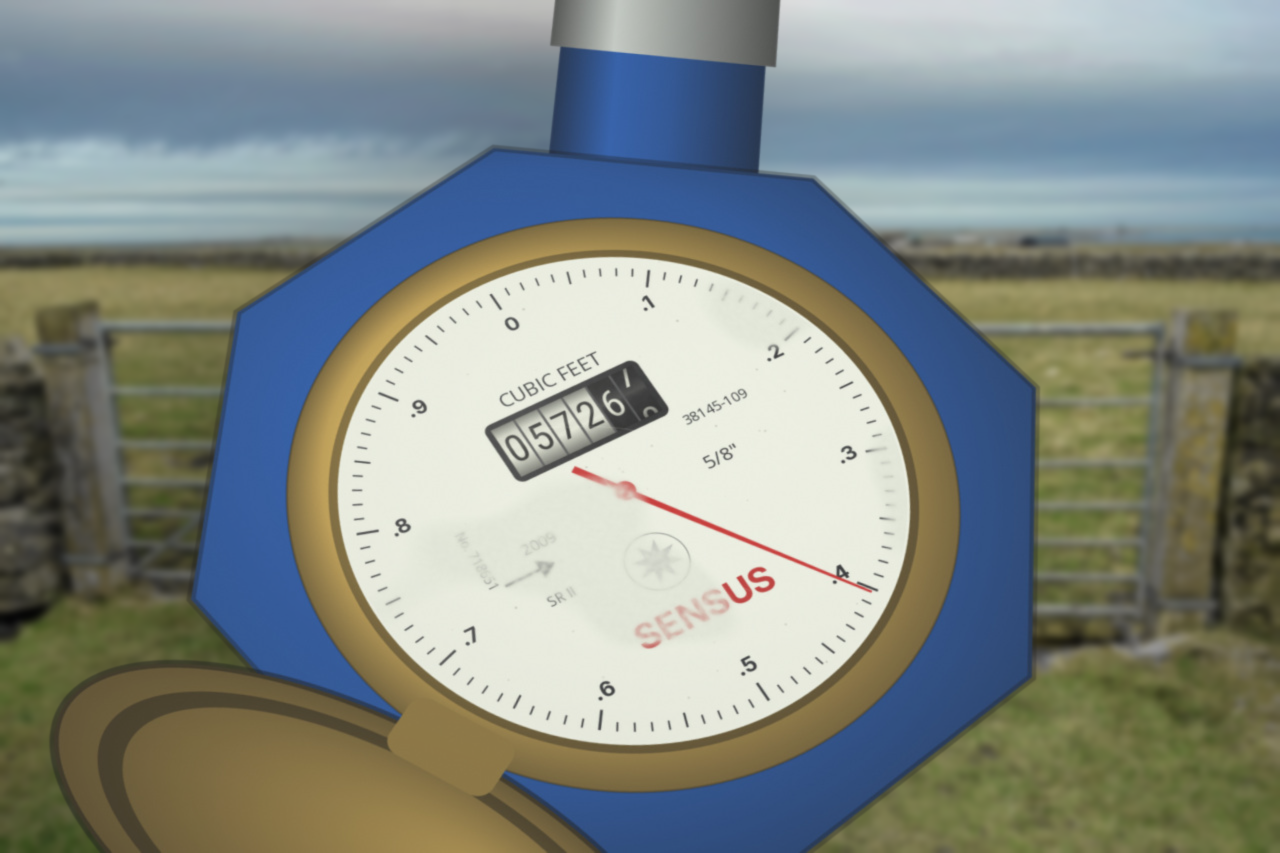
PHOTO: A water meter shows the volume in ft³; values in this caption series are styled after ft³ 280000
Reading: ft³ 57267.40
